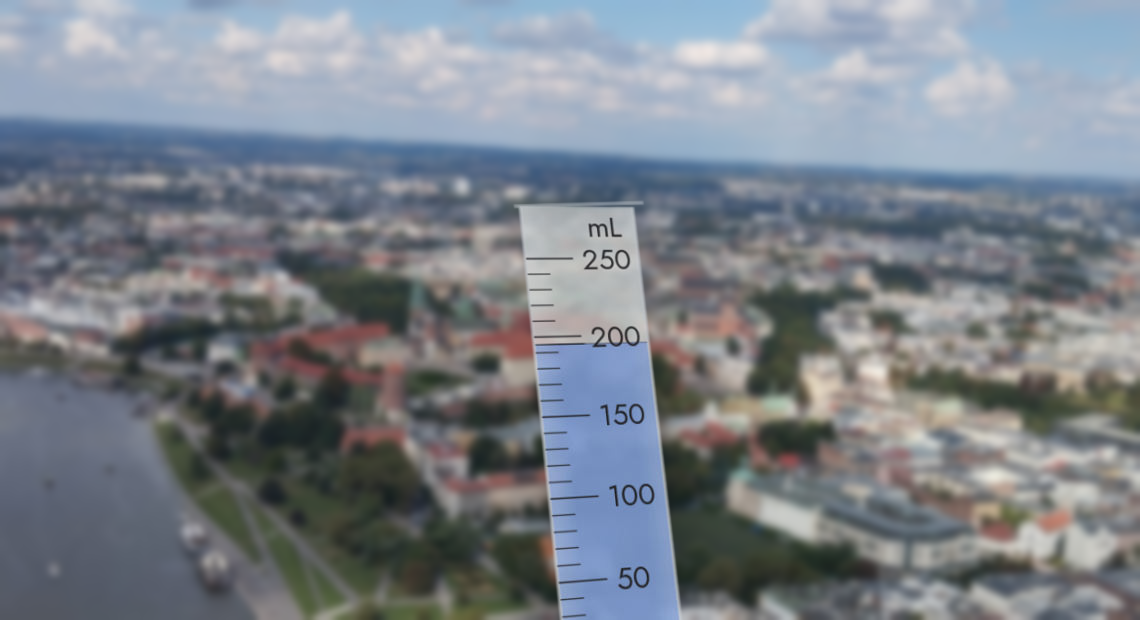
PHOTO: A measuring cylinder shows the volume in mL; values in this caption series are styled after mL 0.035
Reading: mL 195
